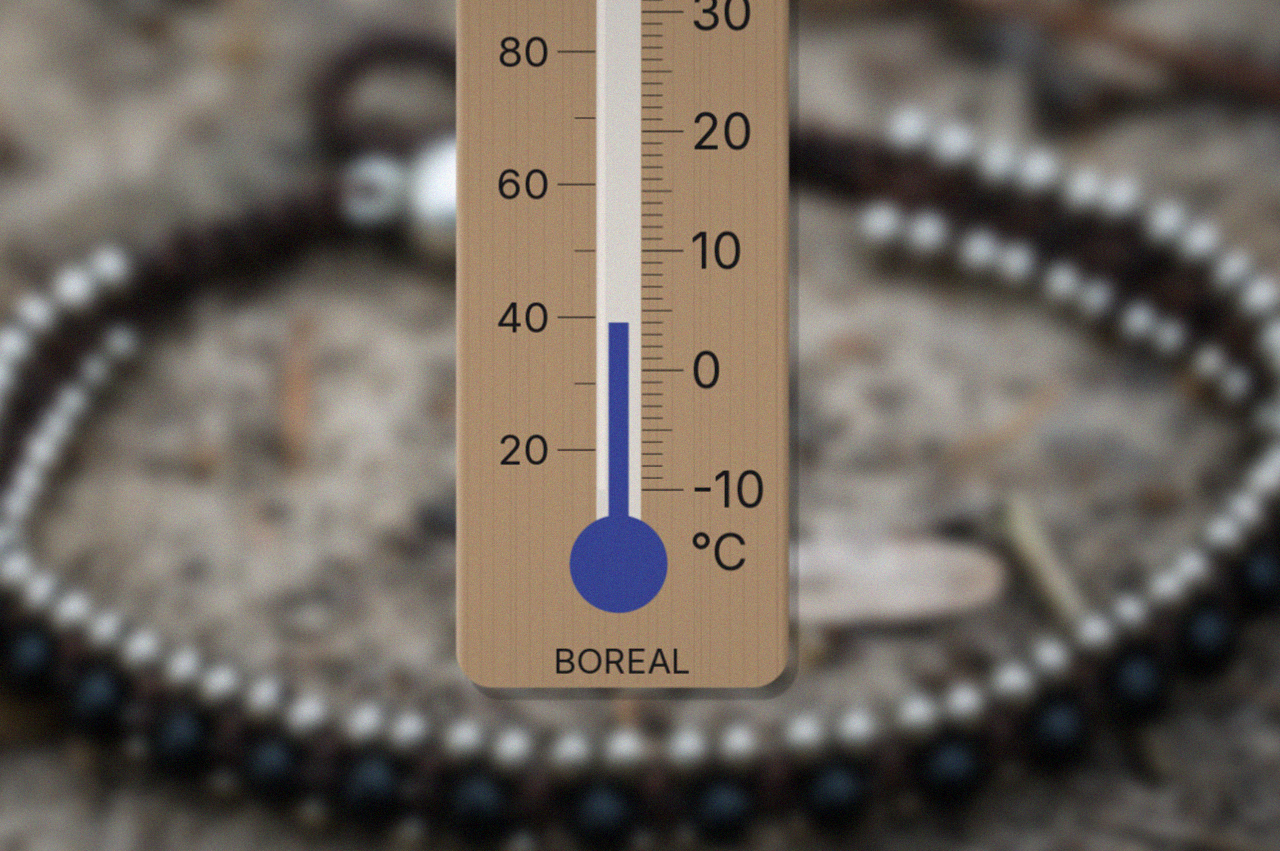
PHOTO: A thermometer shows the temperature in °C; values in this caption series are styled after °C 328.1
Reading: °C 4
